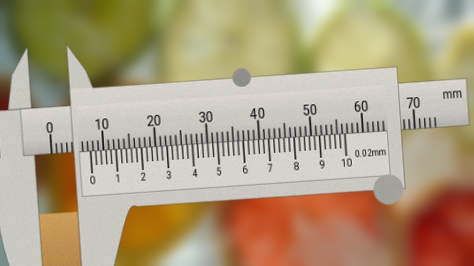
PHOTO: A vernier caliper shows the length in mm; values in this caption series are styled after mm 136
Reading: mm 7.5
